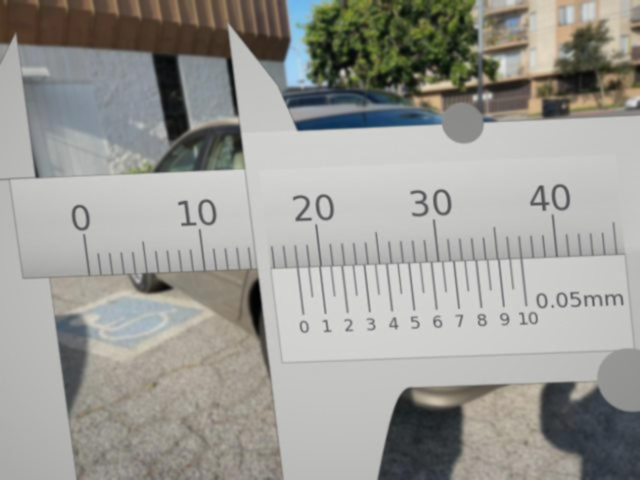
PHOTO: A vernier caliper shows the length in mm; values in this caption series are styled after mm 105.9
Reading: mm 18.0
